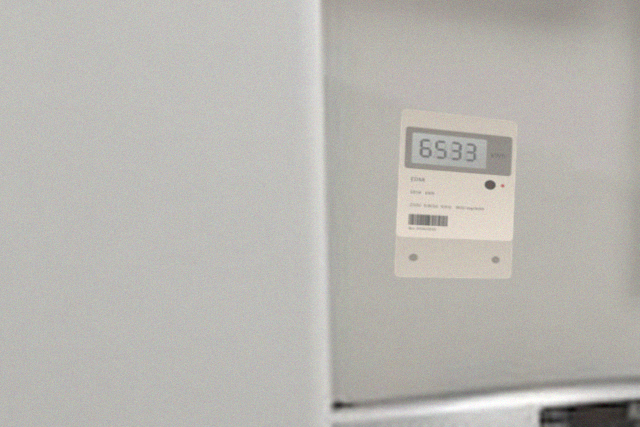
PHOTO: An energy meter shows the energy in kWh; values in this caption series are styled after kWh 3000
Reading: kWh 6533
